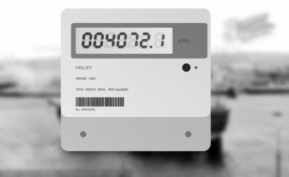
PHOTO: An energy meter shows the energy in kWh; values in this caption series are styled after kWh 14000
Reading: kWh 4072.1
